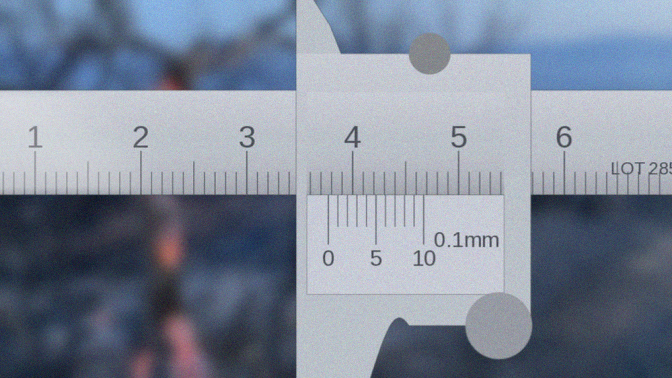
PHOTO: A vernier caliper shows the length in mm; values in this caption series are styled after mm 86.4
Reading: mm 37.7
